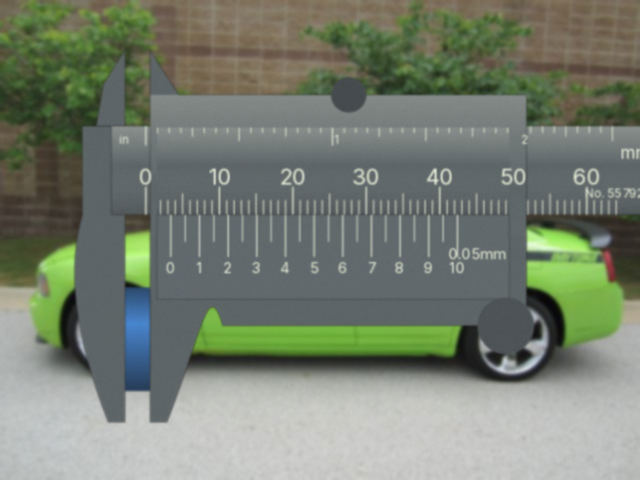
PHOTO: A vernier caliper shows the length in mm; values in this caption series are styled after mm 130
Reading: mm 3.4
